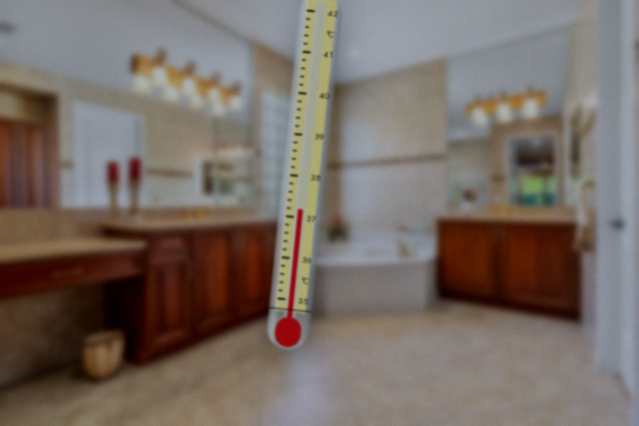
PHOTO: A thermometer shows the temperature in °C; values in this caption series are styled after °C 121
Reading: °C 37.2
